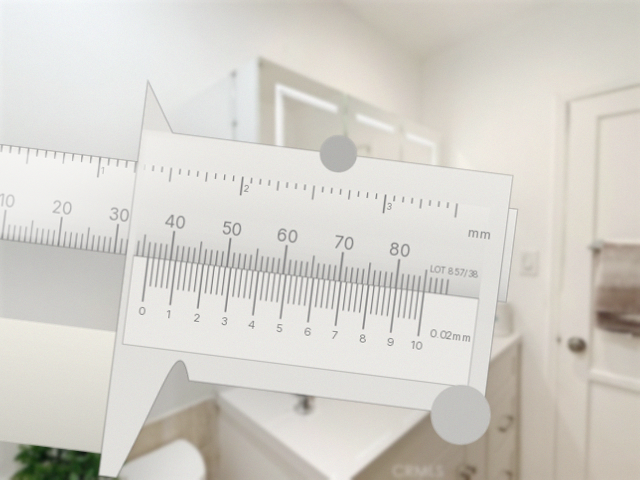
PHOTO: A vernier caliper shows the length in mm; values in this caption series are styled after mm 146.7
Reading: mm 36.0
